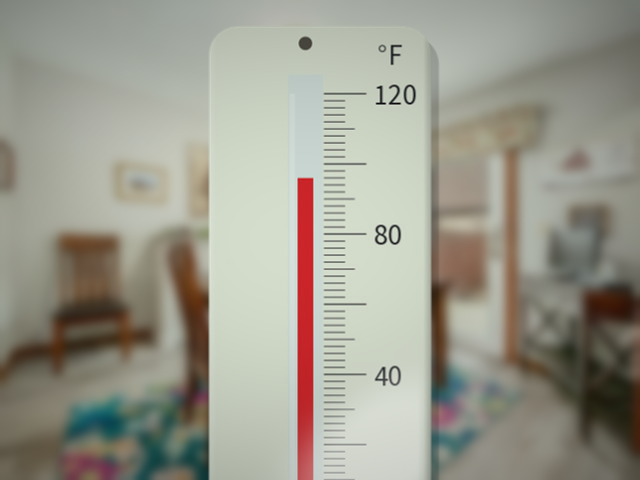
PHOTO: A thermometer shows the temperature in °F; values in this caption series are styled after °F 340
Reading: °F 96
